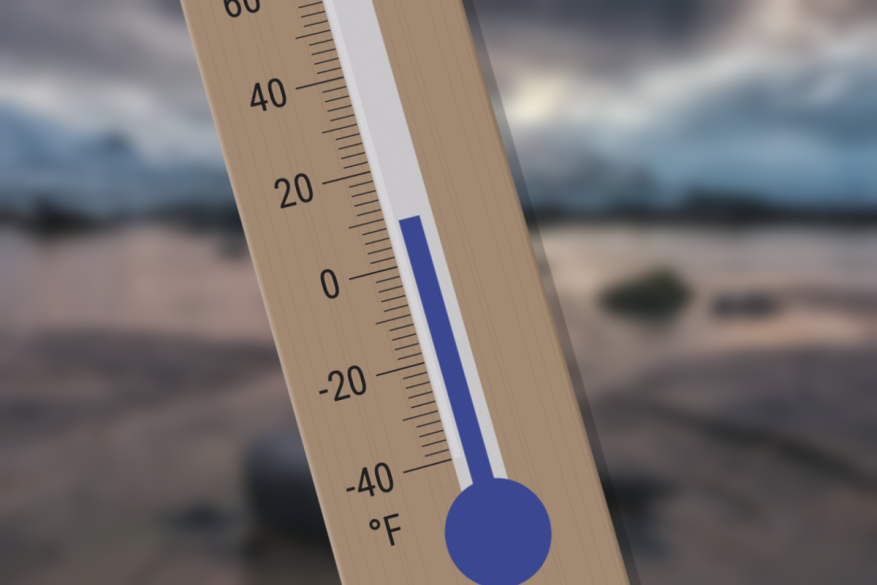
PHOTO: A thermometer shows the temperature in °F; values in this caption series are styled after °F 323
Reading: °F 9
